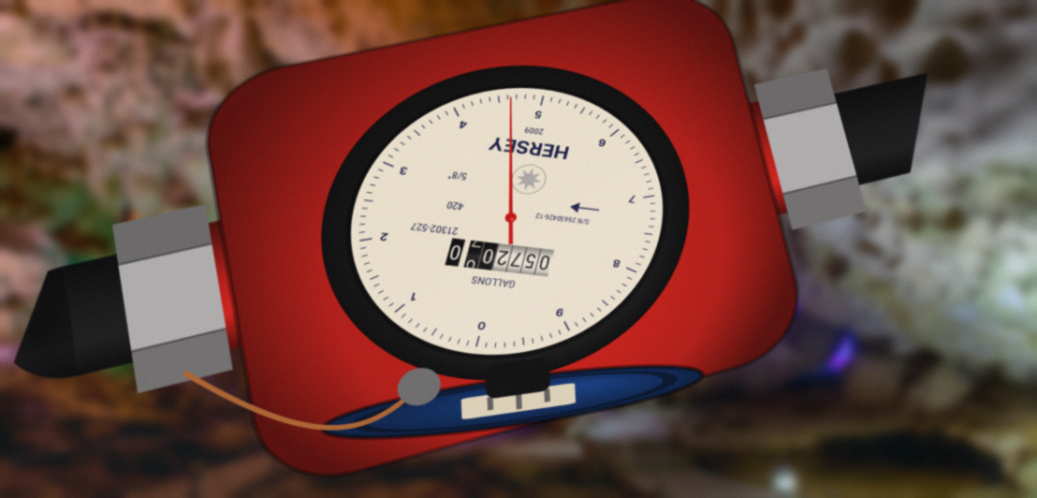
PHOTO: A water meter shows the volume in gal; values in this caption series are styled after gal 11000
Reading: gal 572064.6
